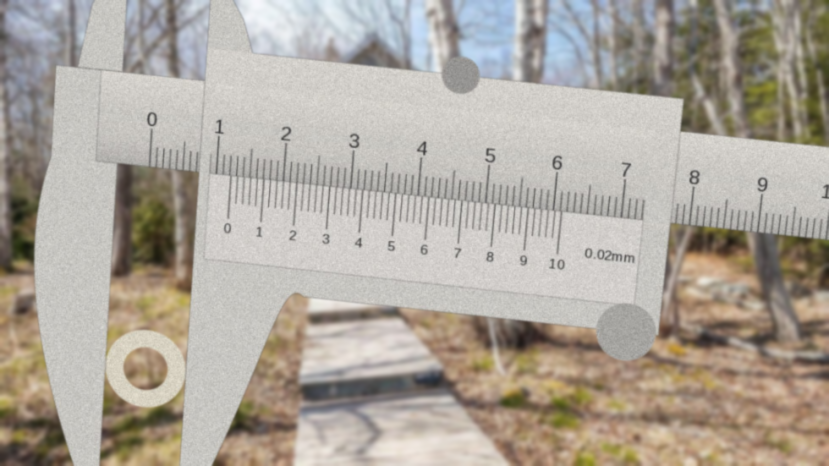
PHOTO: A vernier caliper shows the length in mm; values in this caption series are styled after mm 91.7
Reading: mm 12.2
